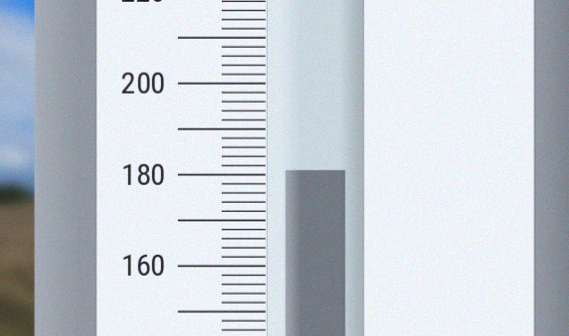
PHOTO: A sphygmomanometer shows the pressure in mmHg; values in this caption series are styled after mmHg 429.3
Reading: mmHg 181
